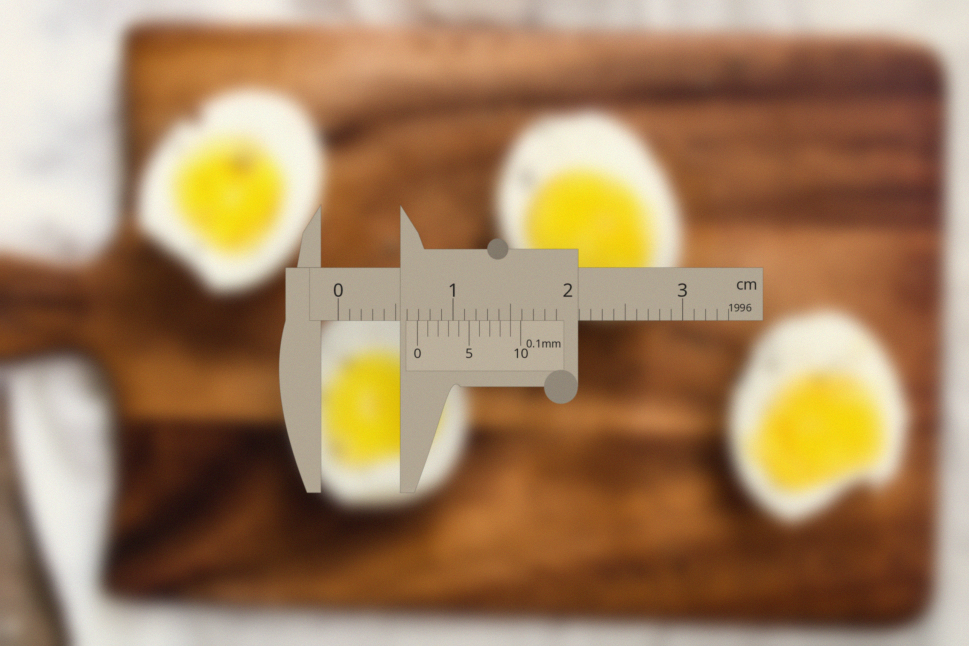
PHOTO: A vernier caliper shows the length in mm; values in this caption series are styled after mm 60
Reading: mm 6.9
